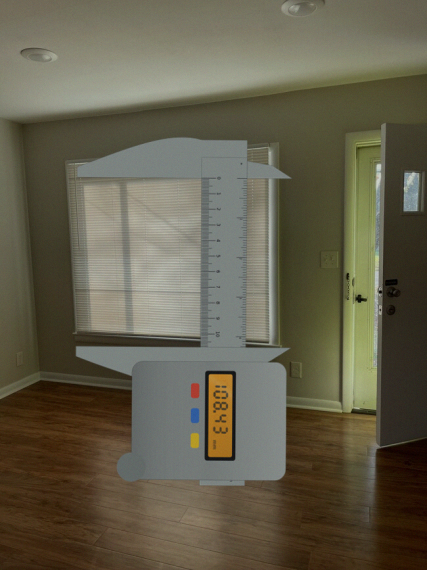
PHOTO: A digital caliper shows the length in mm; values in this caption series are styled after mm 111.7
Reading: mm 108.43
